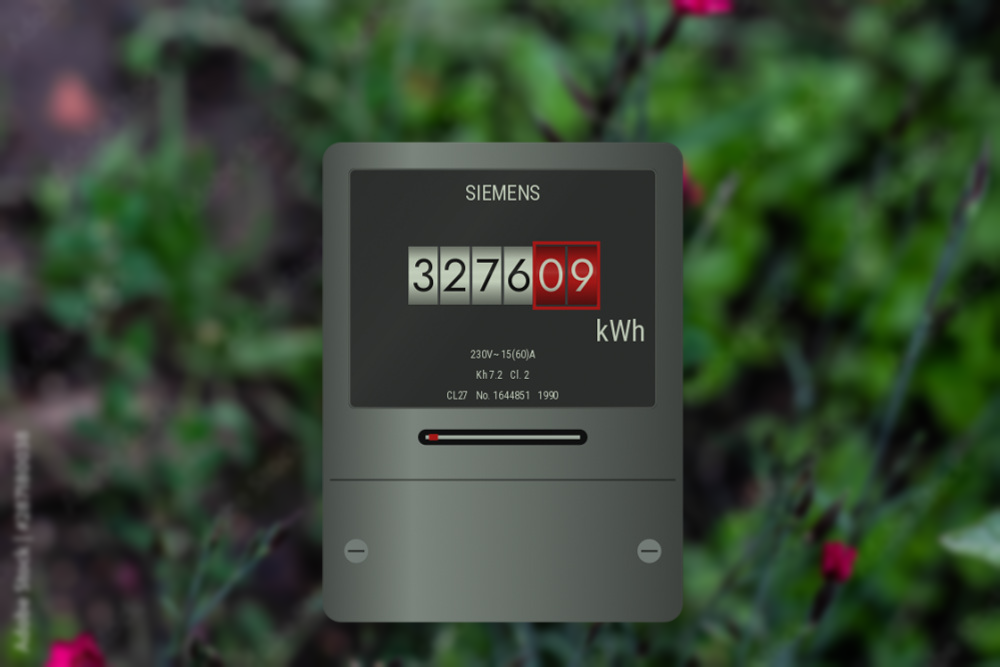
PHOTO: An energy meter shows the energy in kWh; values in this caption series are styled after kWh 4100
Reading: kWh 3276.09
